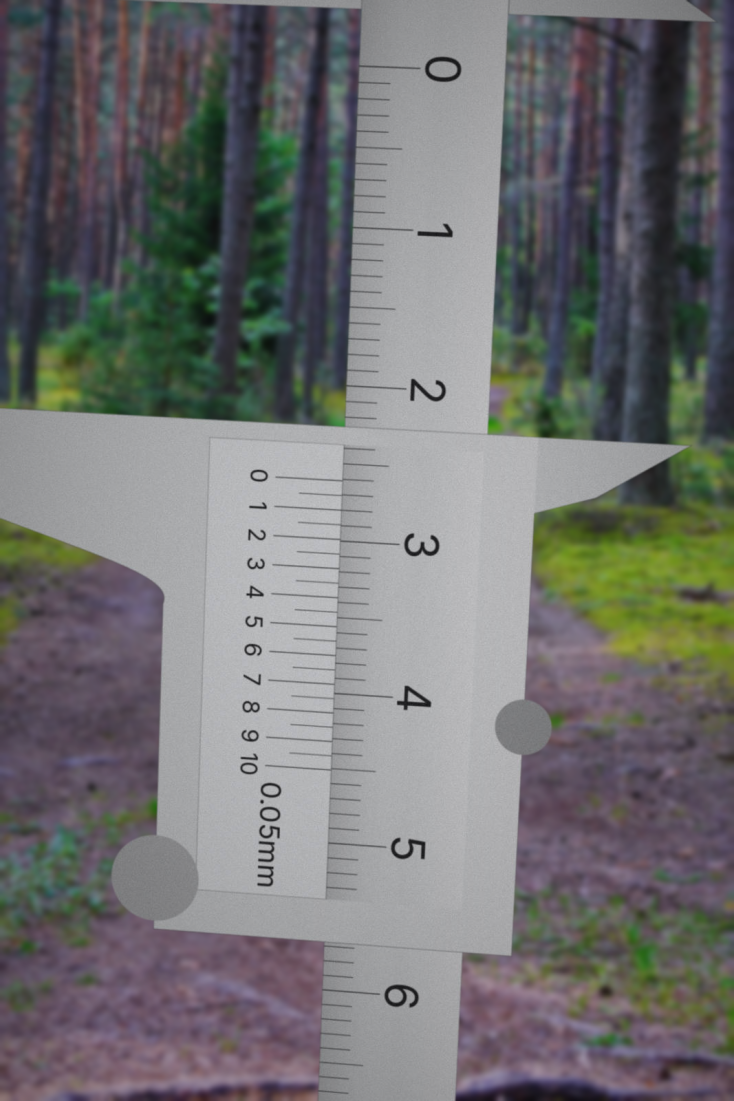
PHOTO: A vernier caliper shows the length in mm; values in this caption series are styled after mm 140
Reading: mm 26.1
